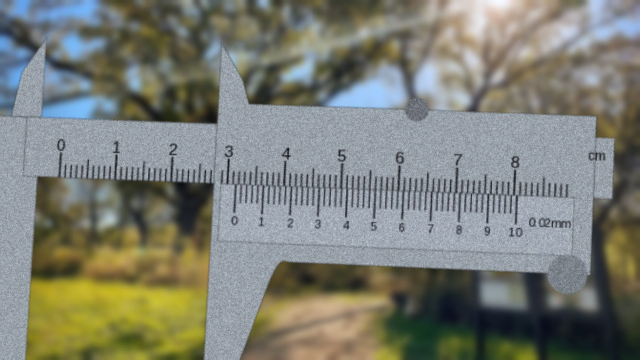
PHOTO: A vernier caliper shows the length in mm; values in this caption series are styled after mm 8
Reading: mm 31.5
